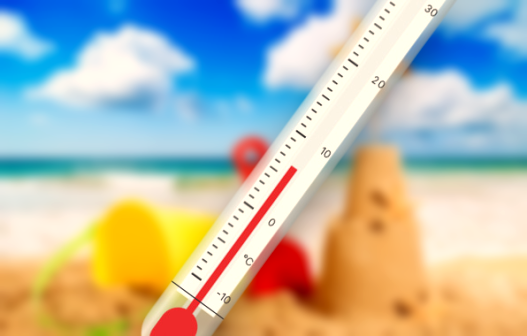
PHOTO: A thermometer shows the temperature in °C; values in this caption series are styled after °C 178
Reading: °C 6.5
